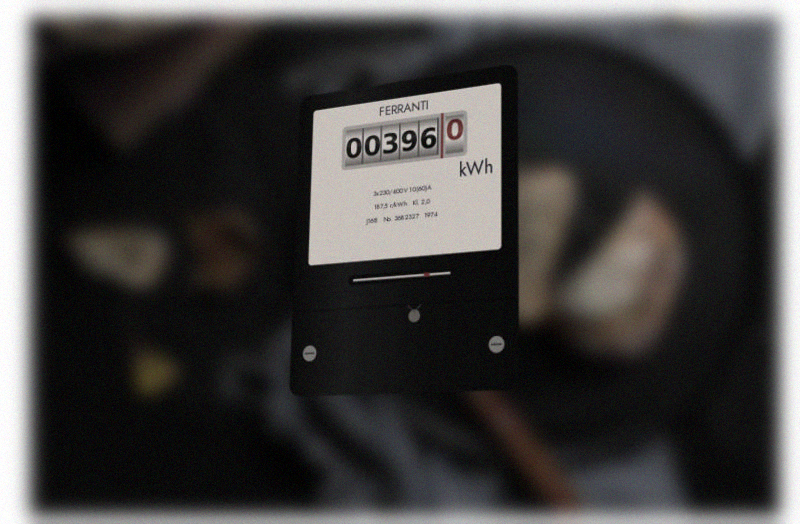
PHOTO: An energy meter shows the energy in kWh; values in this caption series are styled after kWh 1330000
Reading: kWh 396.0
